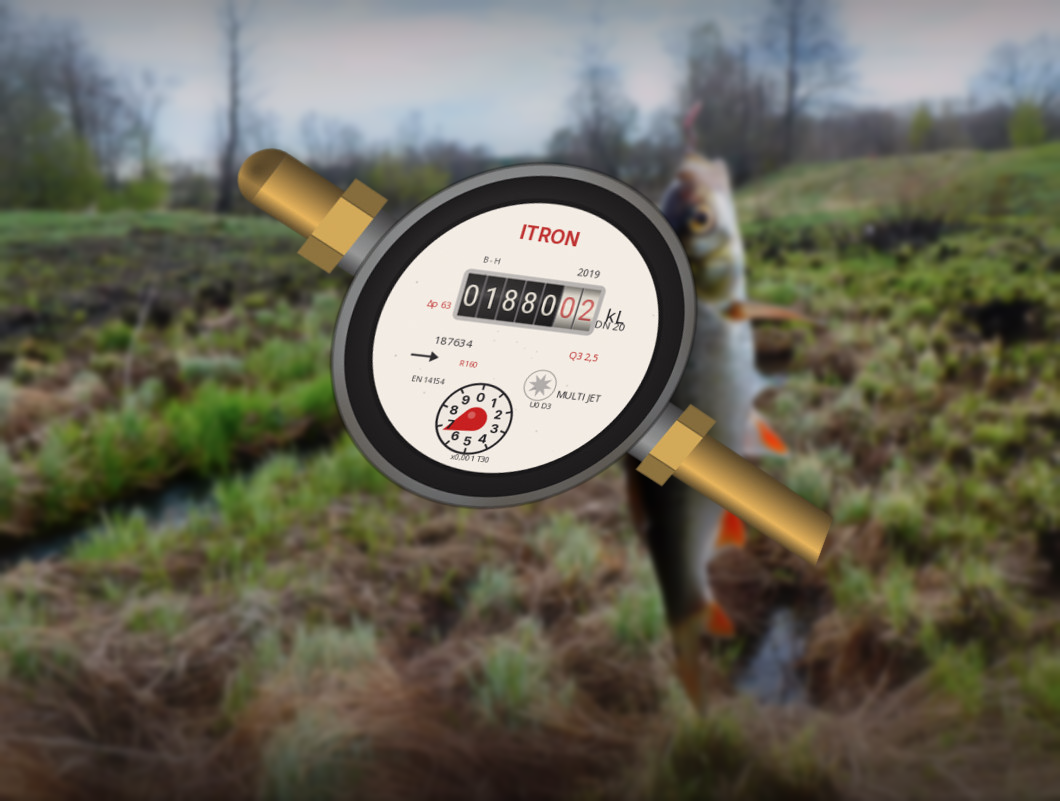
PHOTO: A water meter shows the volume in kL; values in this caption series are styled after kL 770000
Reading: kL 1880.026
